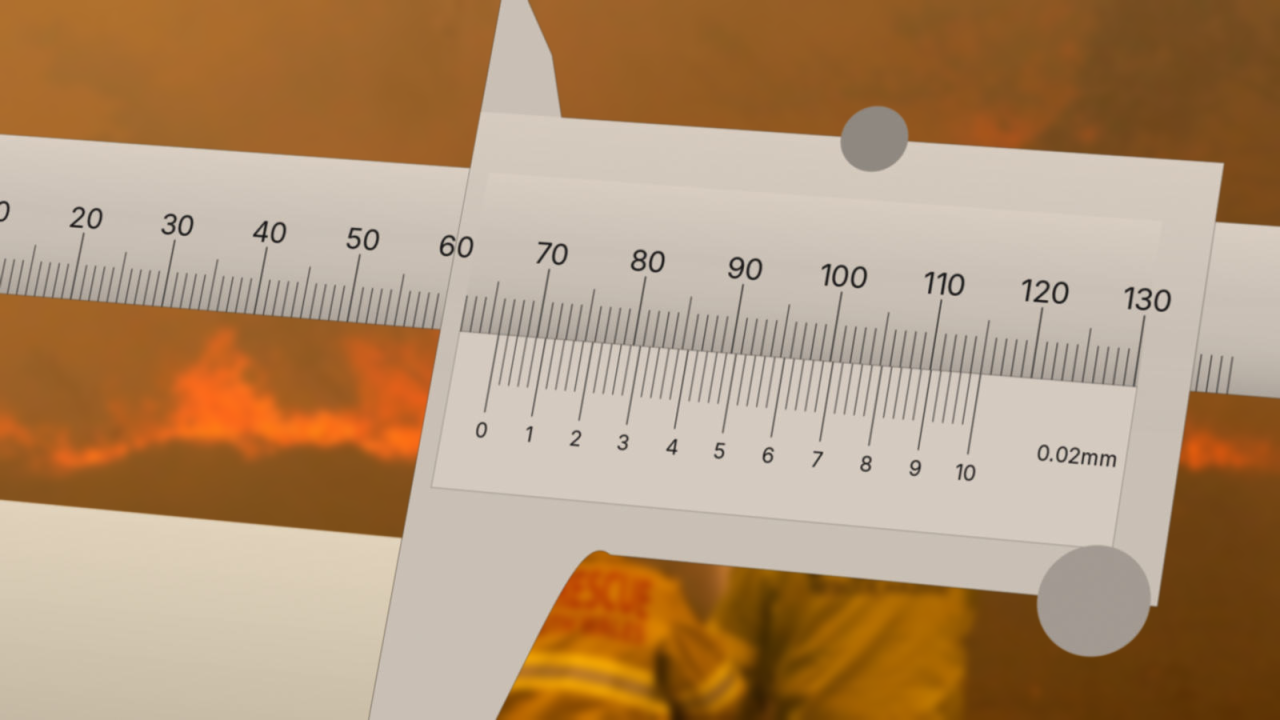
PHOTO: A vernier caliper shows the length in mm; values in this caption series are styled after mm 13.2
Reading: mm 66.0
